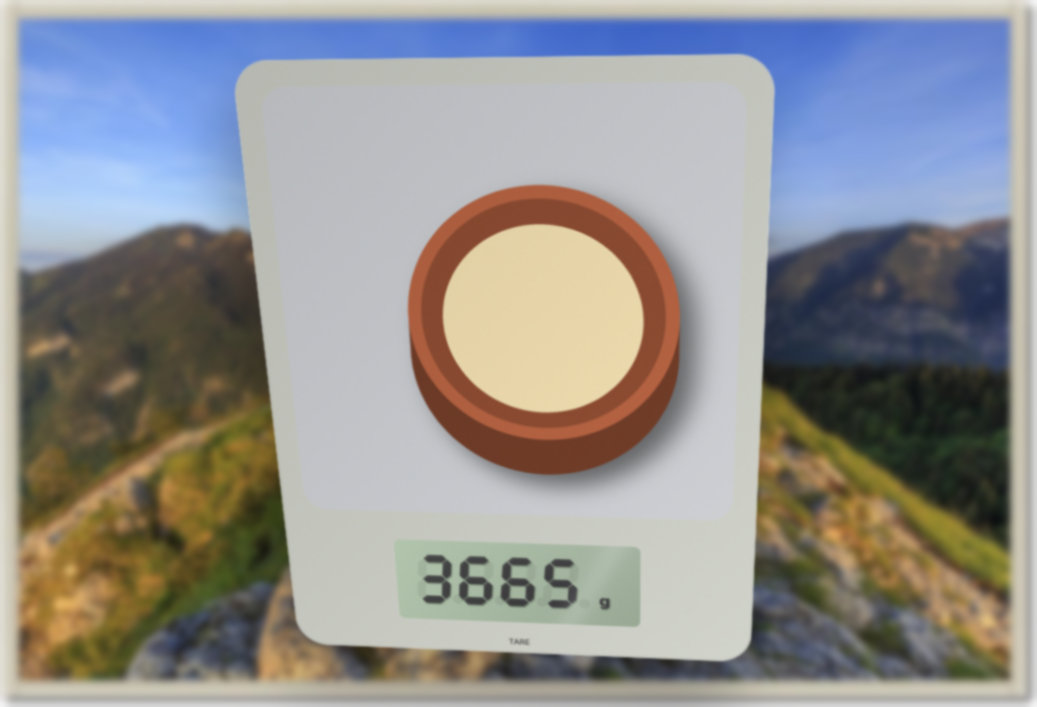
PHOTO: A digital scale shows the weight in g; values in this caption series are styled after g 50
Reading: g 3665
